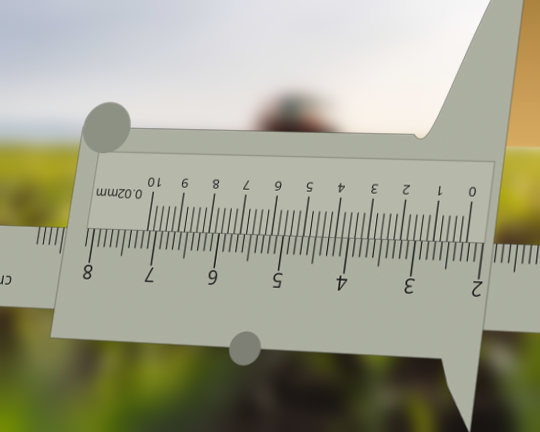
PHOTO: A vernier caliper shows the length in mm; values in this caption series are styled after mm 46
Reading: mm 22.4
